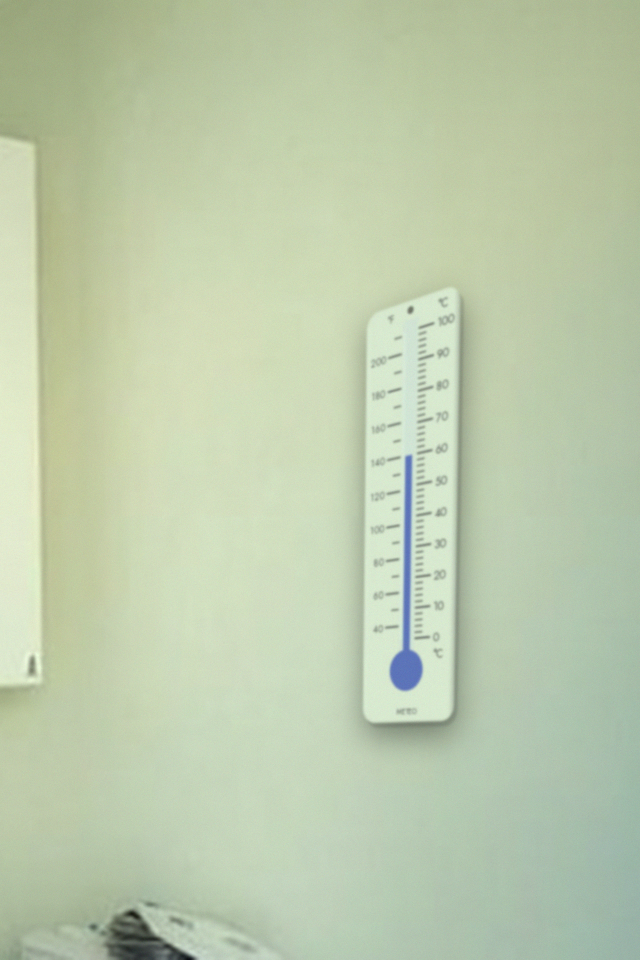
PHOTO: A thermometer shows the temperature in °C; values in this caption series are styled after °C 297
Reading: °C 60
